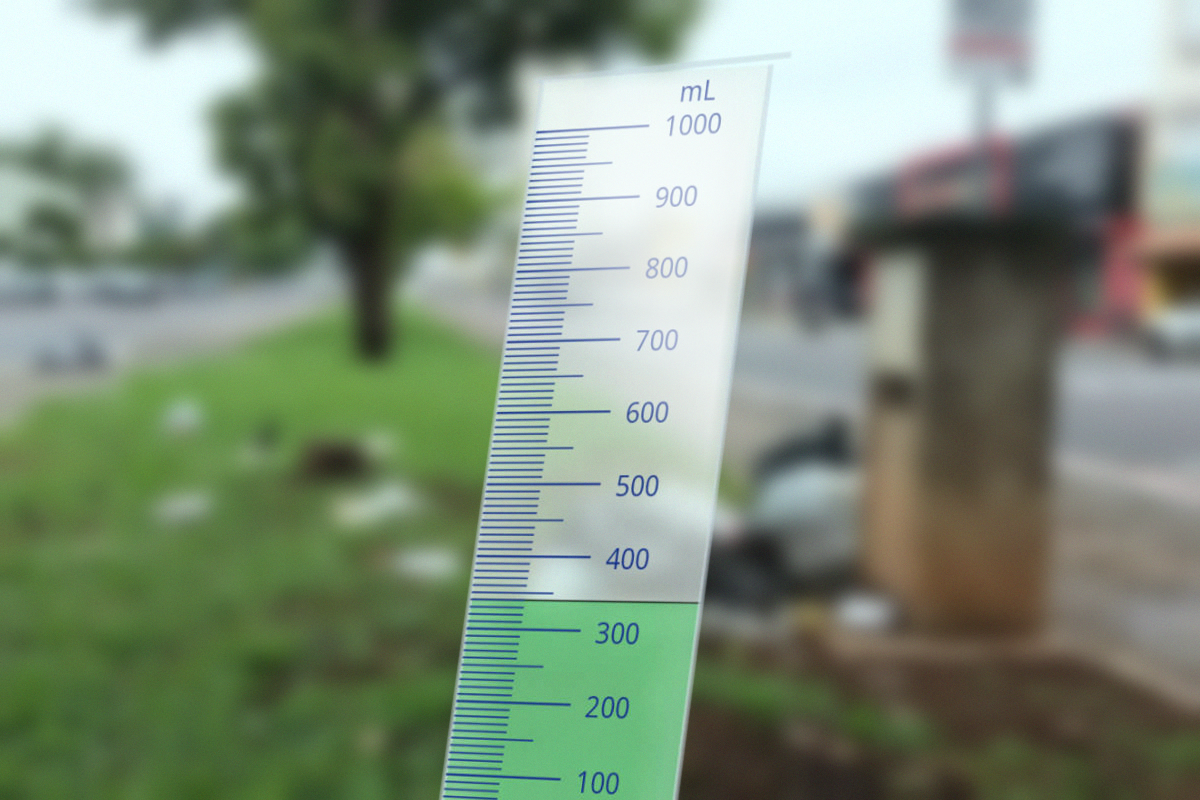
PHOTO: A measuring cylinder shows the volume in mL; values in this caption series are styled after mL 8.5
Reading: mL 340
